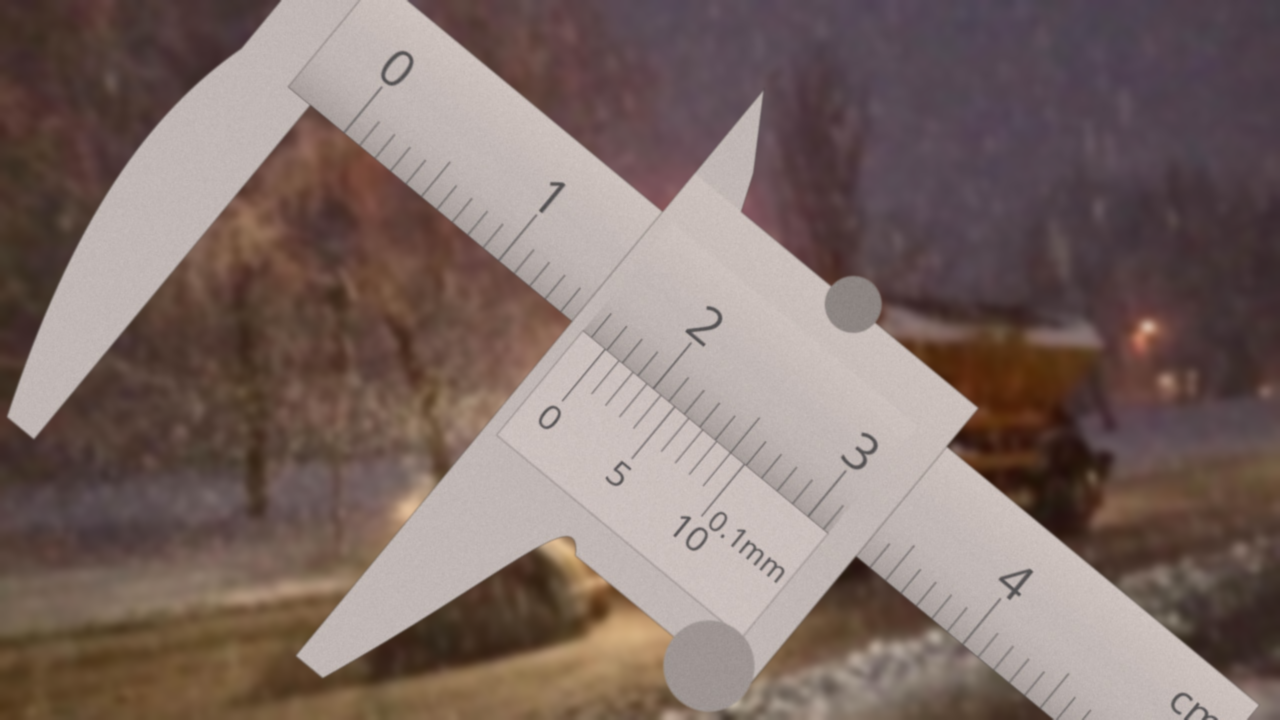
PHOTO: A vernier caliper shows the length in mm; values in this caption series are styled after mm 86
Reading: mm 16.9
